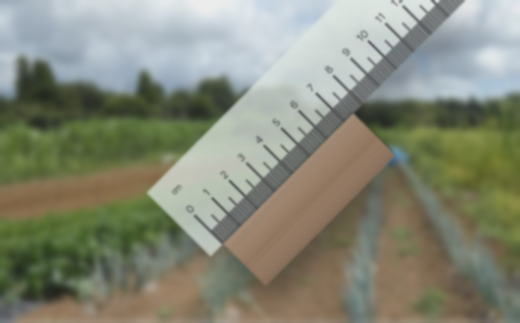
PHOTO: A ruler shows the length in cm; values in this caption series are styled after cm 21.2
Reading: cm 7.5
